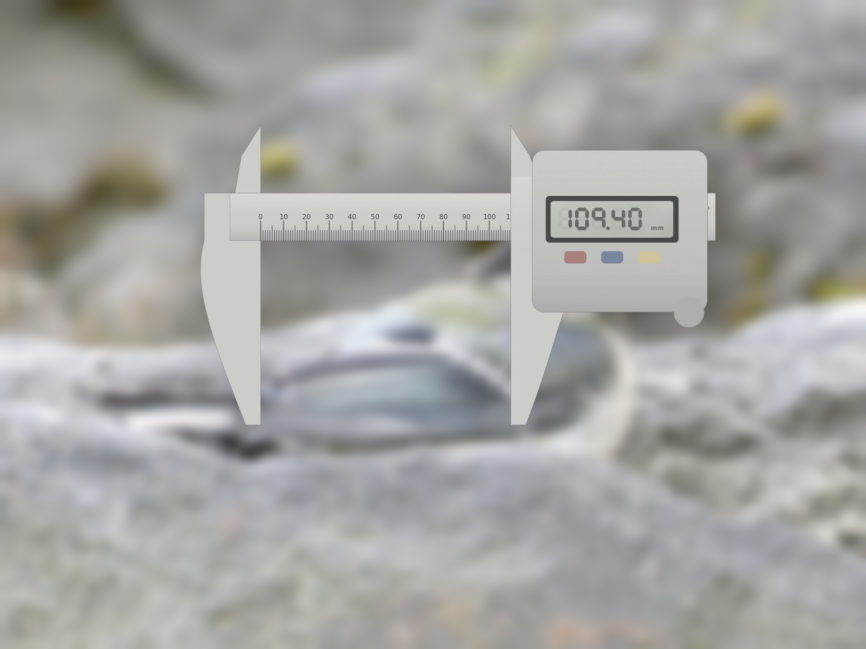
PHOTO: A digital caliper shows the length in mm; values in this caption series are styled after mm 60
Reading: mm 109.40
